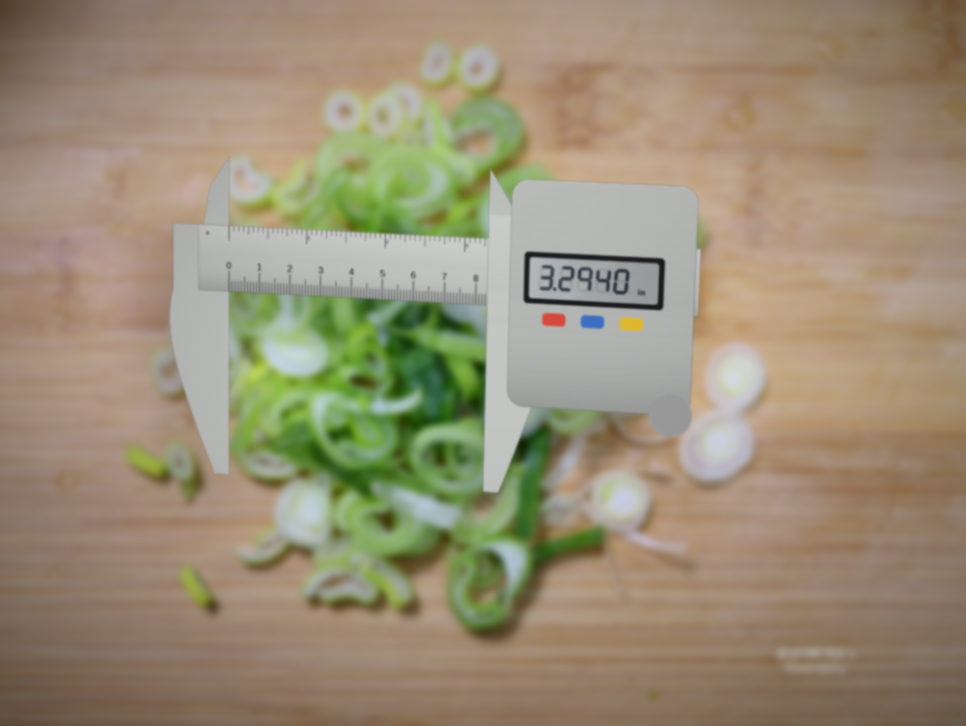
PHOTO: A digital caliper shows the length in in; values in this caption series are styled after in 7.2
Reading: in 3.2940
